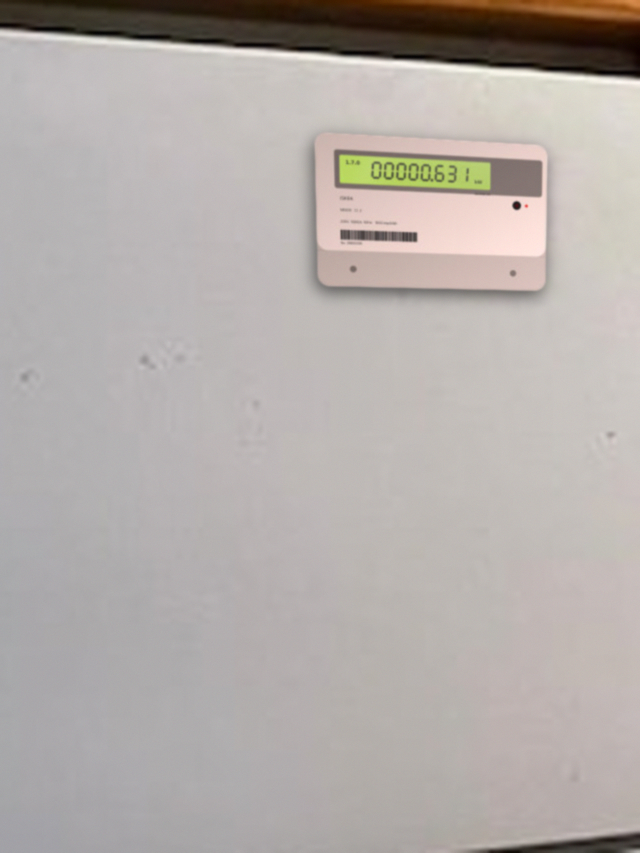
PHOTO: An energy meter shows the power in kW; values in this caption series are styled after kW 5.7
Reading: kW 0.631
